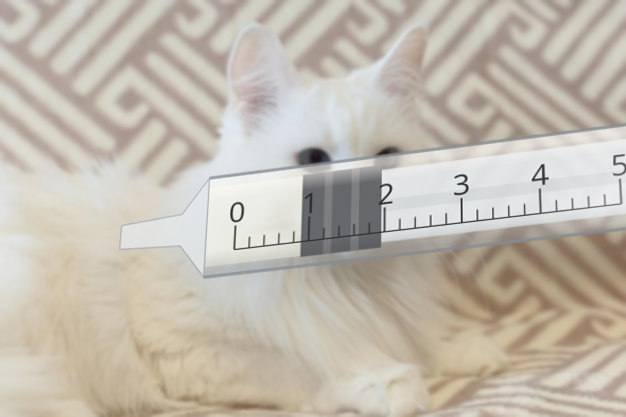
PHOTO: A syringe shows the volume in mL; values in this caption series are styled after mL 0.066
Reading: mL 0.9
